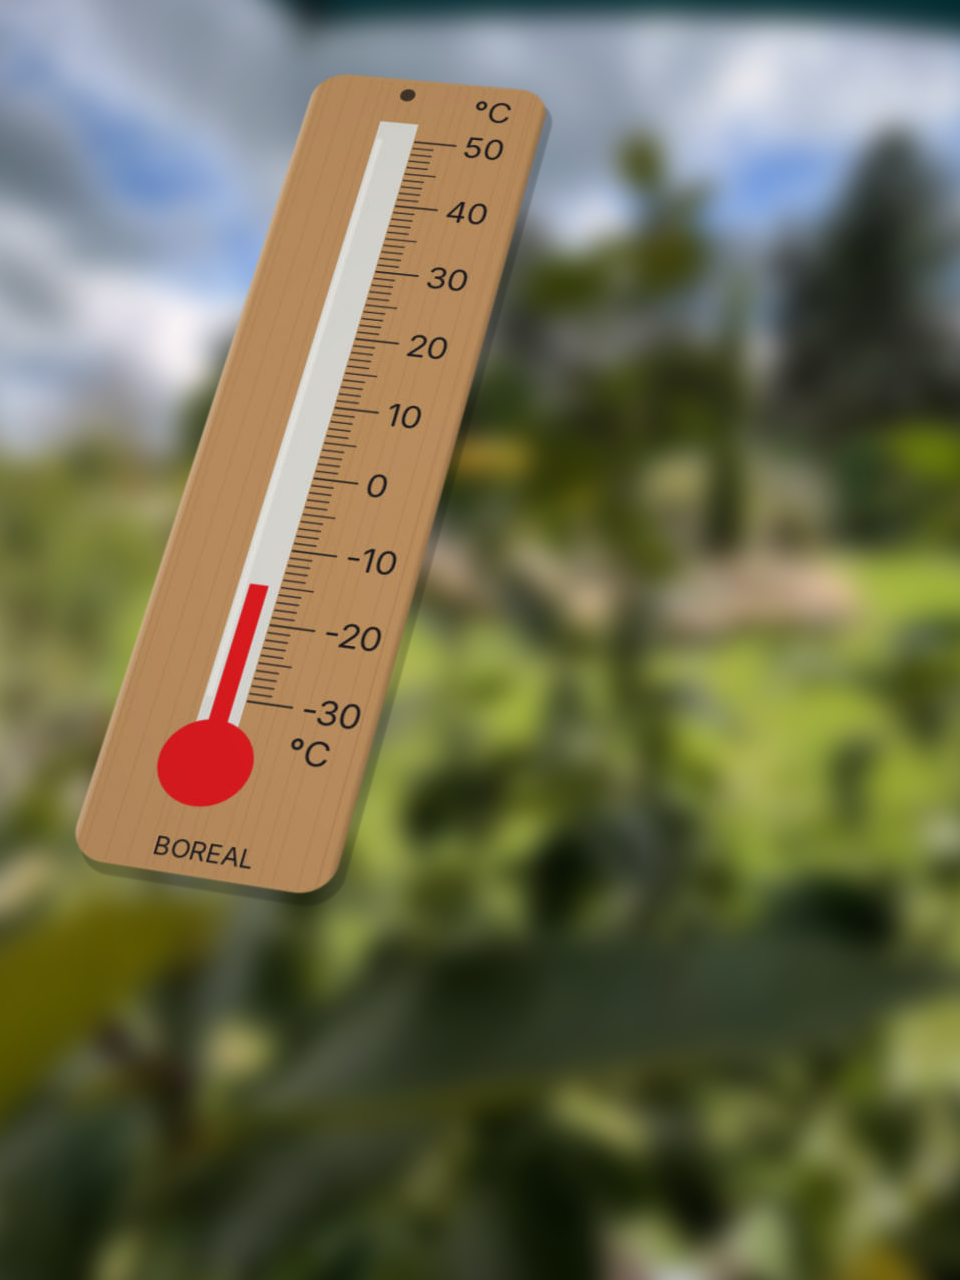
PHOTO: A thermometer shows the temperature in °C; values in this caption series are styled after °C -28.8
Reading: °C -15
